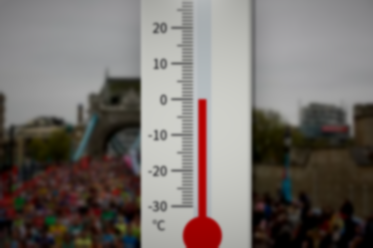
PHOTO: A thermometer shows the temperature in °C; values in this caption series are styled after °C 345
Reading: °C 0
